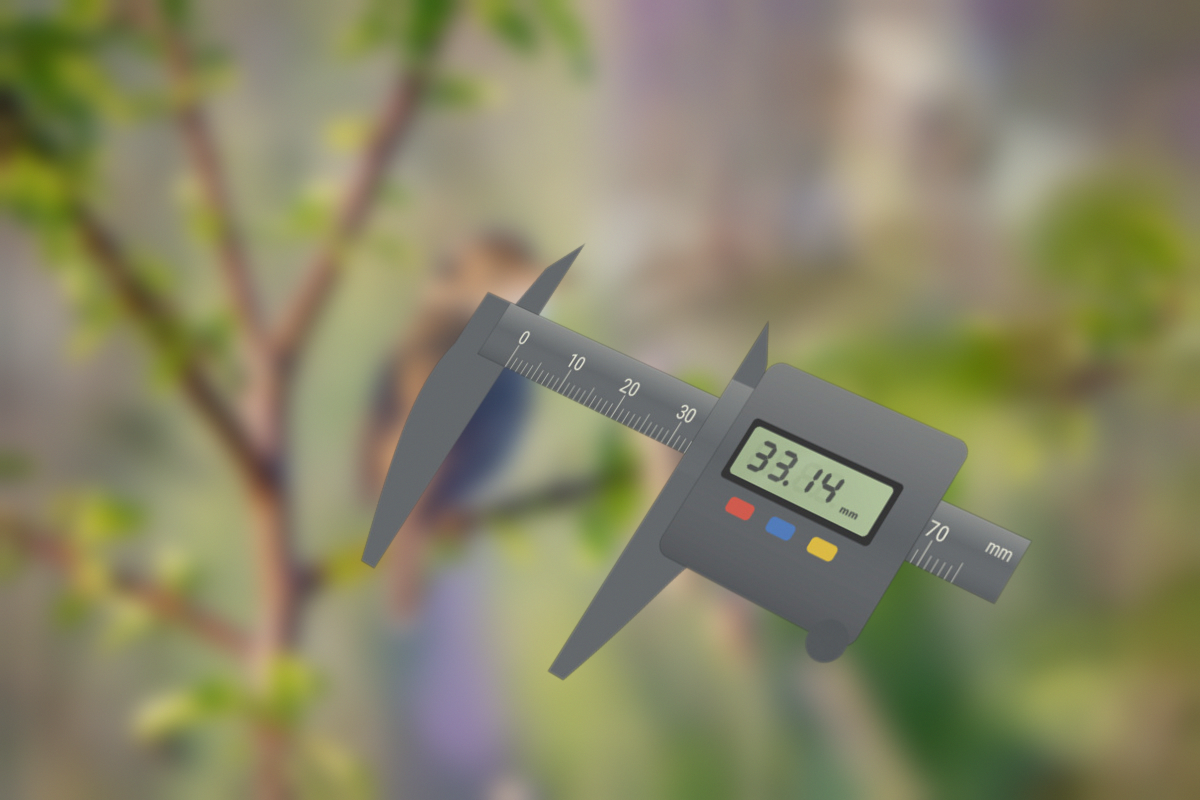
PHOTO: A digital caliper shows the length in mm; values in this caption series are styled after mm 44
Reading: mm 33.14
